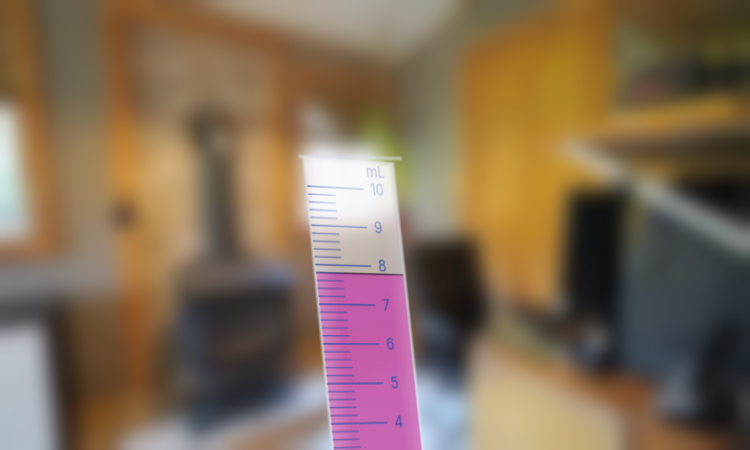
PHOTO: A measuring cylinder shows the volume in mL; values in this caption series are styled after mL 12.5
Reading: mL 7.8
